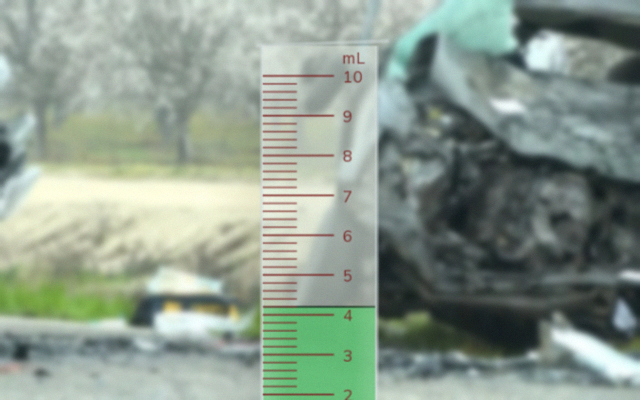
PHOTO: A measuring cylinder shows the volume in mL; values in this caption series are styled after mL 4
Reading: mL 4.2
